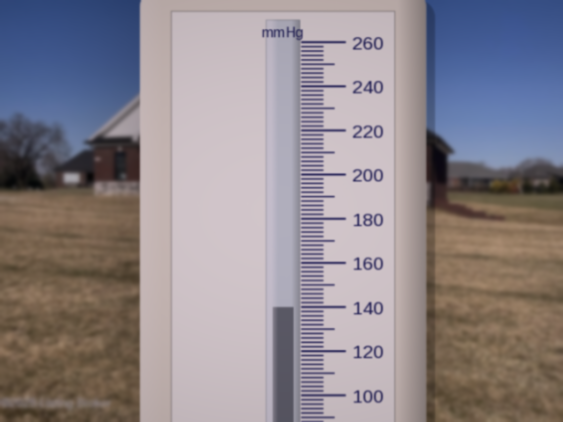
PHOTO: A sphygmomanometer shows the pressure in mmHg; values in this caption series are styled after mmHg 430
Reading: mmHg 140
